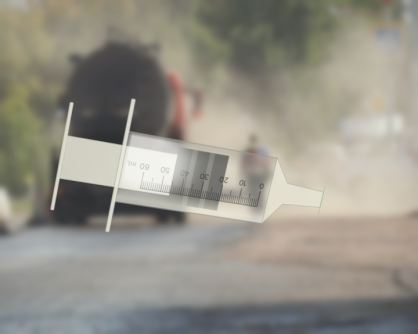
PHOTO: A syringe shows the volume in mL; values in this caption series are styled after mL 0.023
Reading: mL 20
